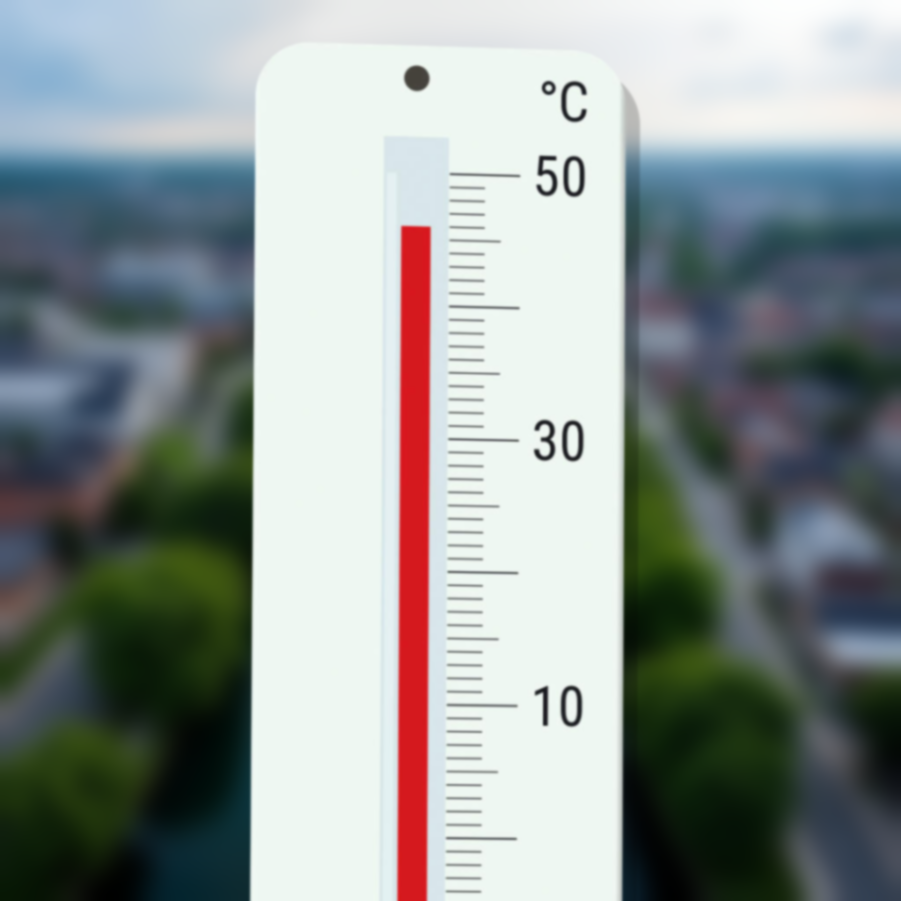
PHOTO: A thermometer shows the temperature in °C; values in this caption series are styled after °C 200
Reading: °C 46
